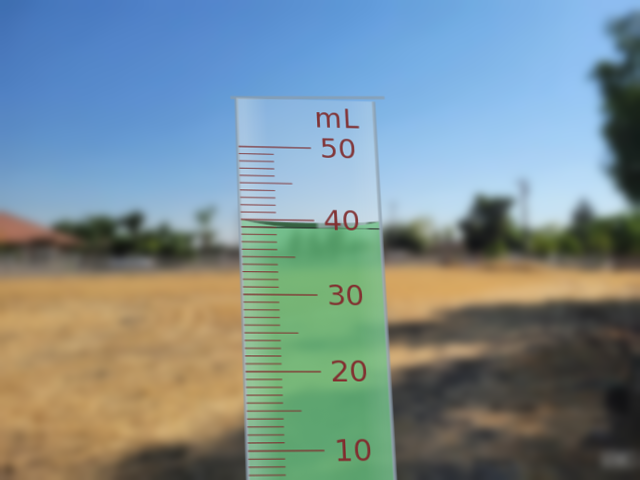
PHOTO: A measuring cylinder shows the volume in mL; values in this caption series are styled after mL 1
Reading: mL 39
